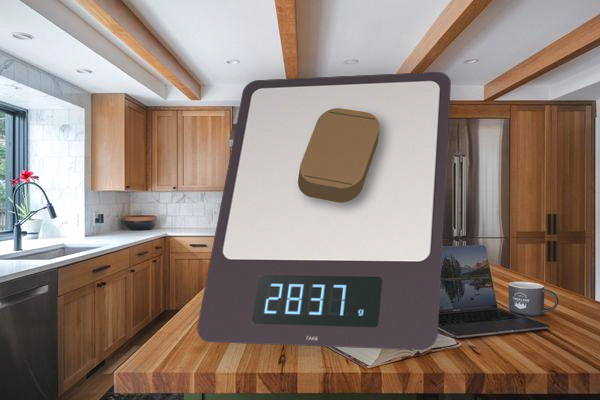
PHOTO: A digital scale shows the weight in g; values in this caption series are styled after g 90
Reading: g 2837
